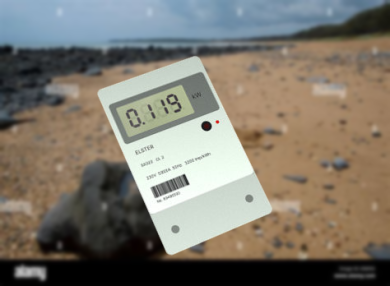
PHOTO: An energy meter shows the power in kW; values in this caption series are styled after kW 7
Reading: kW 0.119
